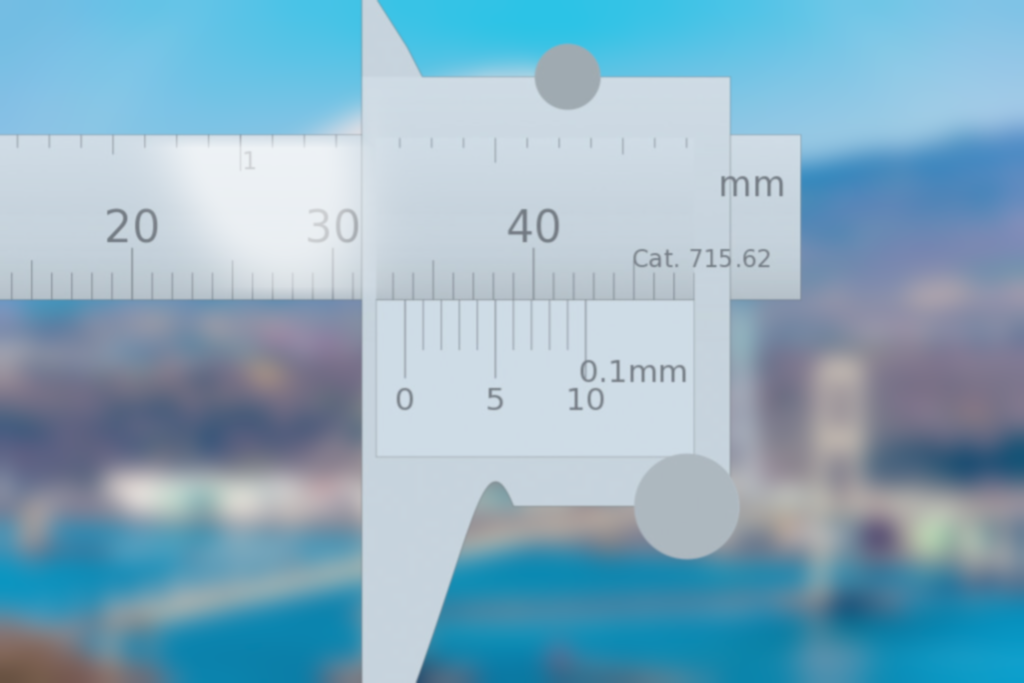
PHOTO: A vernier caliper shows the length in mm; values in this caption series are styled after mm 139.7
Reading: mm 33.6
